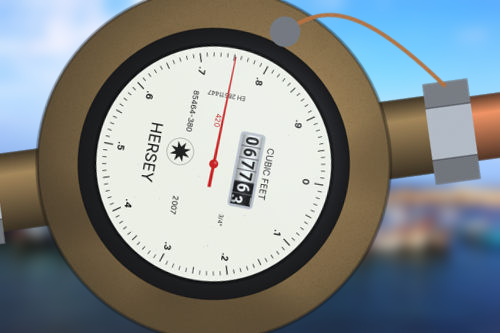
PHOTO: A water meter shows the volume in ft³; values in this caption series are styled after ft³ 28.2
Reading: ft³ 67762.75
